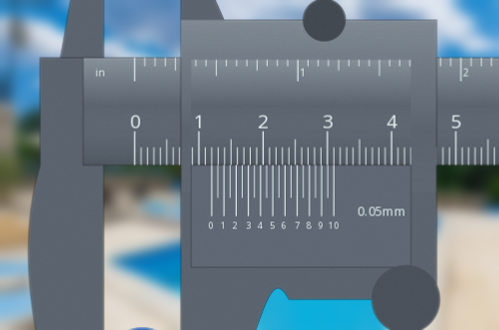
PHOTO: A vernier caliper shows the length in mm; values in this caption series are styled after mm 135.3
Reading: mm 12.0
